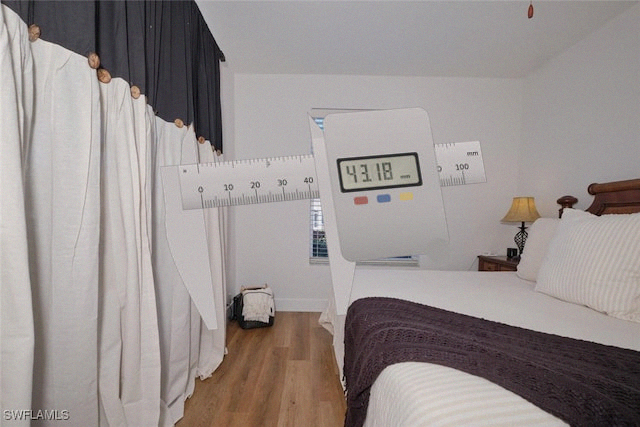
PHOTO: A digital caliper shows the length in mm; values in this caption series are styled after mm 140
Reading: mm 43.18
